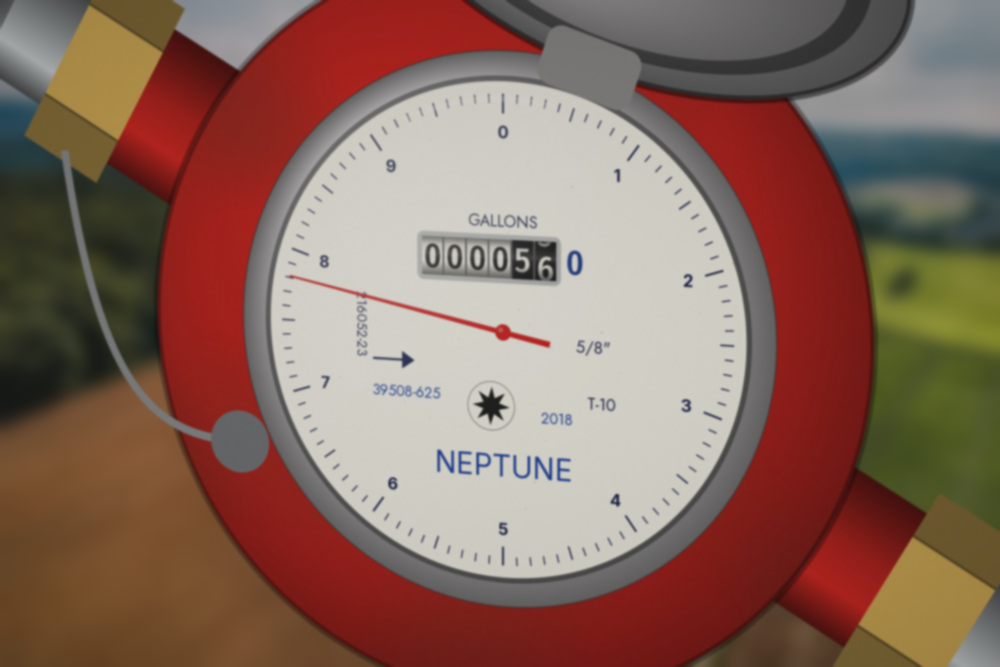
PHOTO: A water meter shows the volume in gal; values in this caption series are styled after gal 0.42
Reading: gal 557.8
